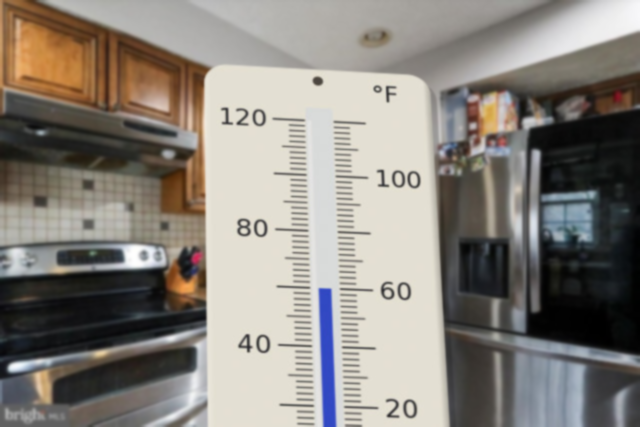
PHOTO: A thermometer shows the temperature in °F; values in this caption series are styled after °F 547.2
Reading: °F 60
